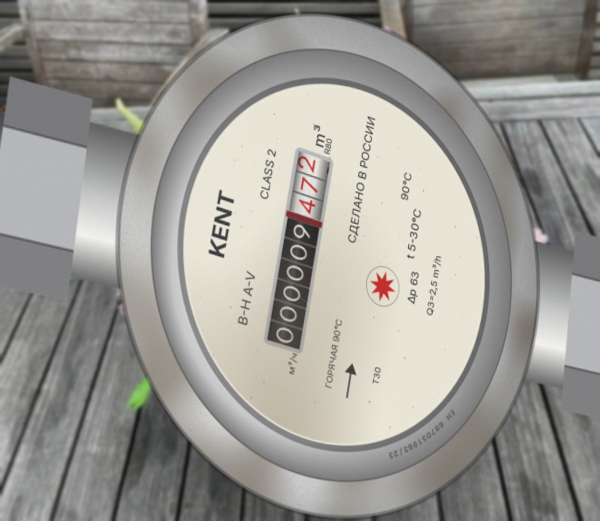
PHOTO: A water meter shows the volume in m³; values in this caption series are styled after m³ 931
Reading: m³ 9.472
